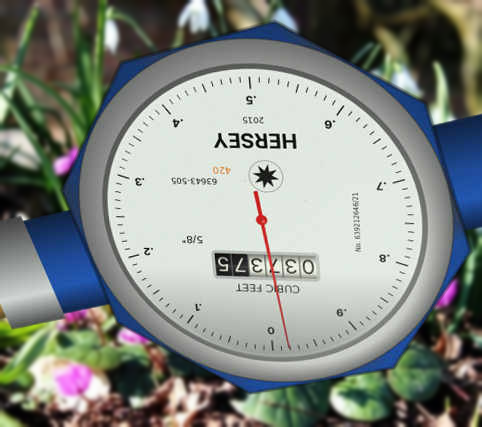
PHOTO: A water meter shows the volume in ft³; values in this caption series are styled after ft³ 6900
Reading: ft³ 37374.98
